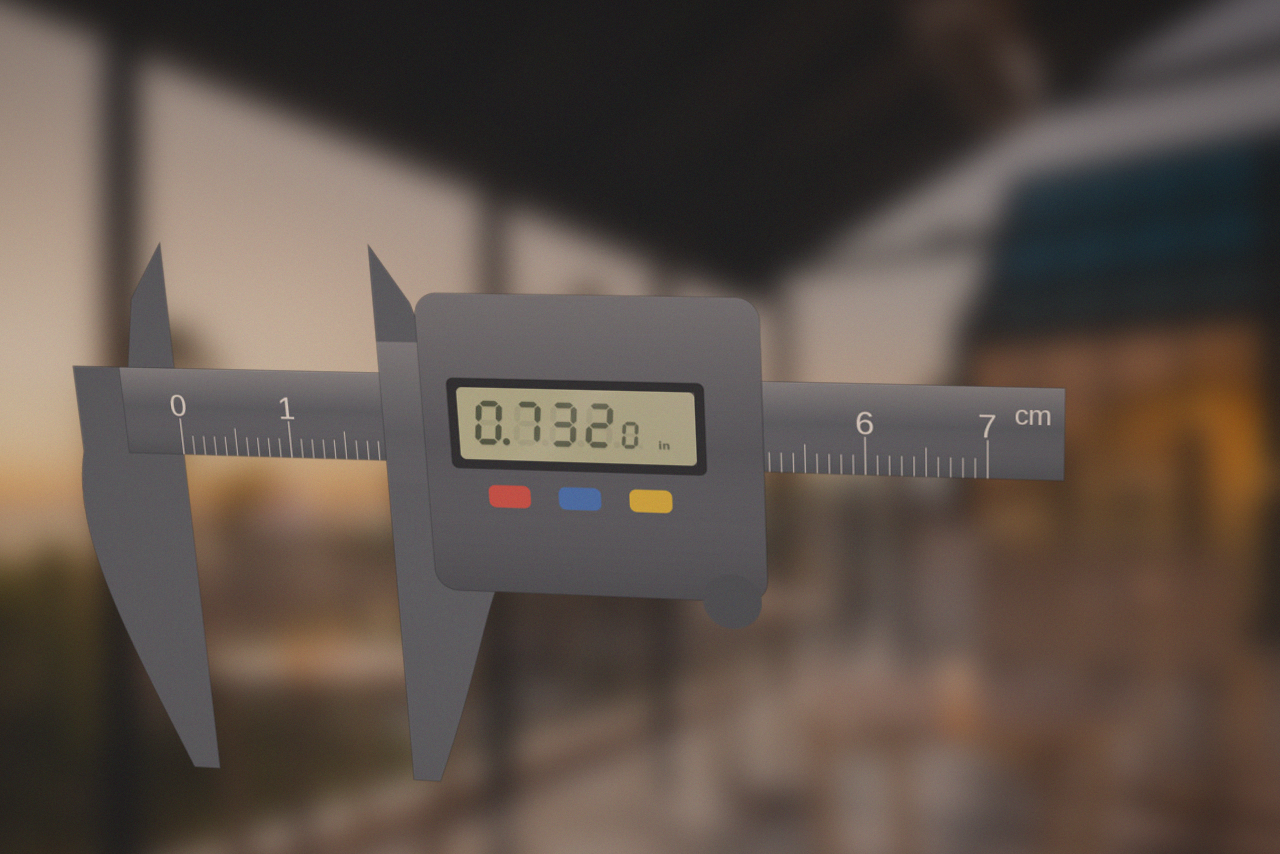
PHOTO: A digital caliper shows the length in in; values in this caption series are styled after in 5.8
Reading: in 0.7320
